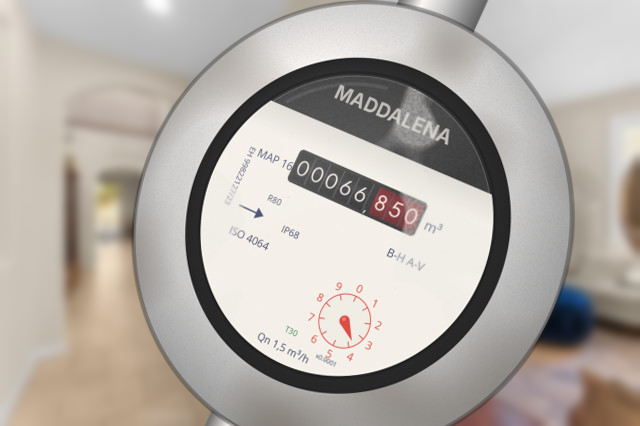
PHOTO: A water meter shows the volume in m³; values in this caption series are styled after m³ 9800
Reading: m³ 66.8503
